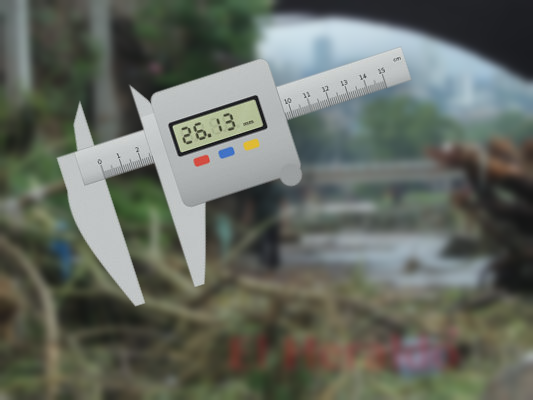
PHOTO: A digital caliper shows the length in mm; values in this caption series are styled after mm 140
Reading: mm 26.13
